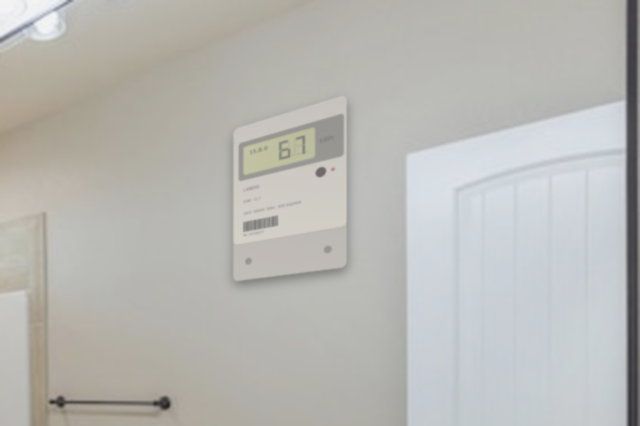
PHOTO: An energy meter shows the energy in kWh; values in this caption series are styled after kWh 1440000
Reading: kWh 67
